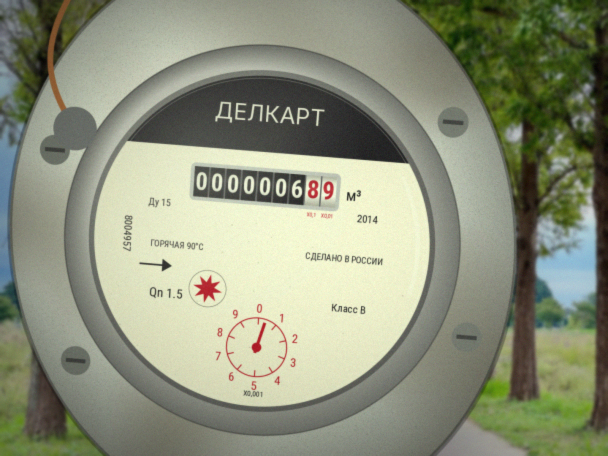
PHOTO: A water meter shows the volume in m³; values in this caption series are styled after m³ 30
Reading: m³ 6.890
